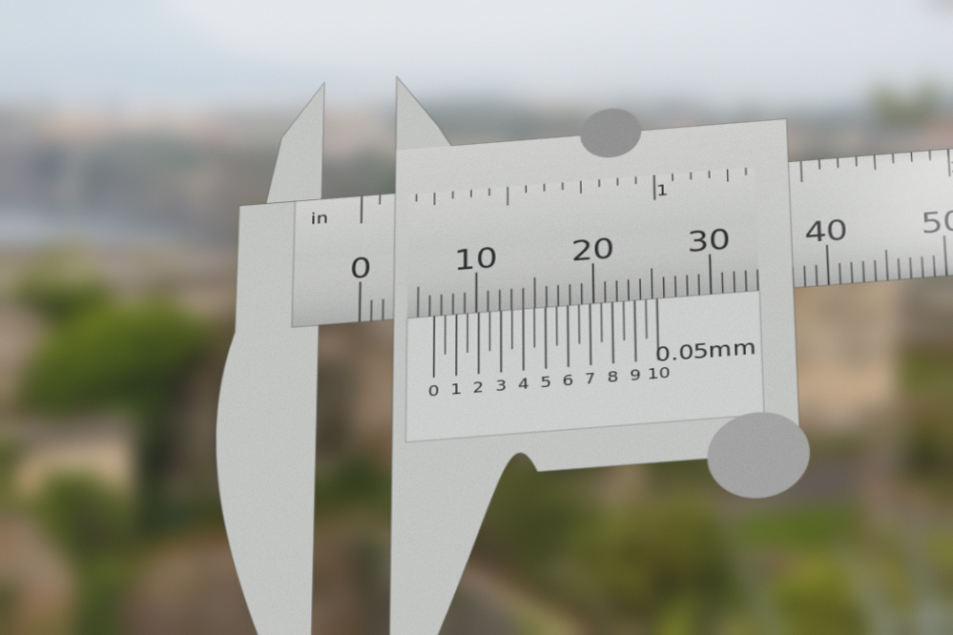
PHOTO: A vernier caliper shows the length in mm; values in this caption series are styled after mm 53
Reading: mm 6.4
